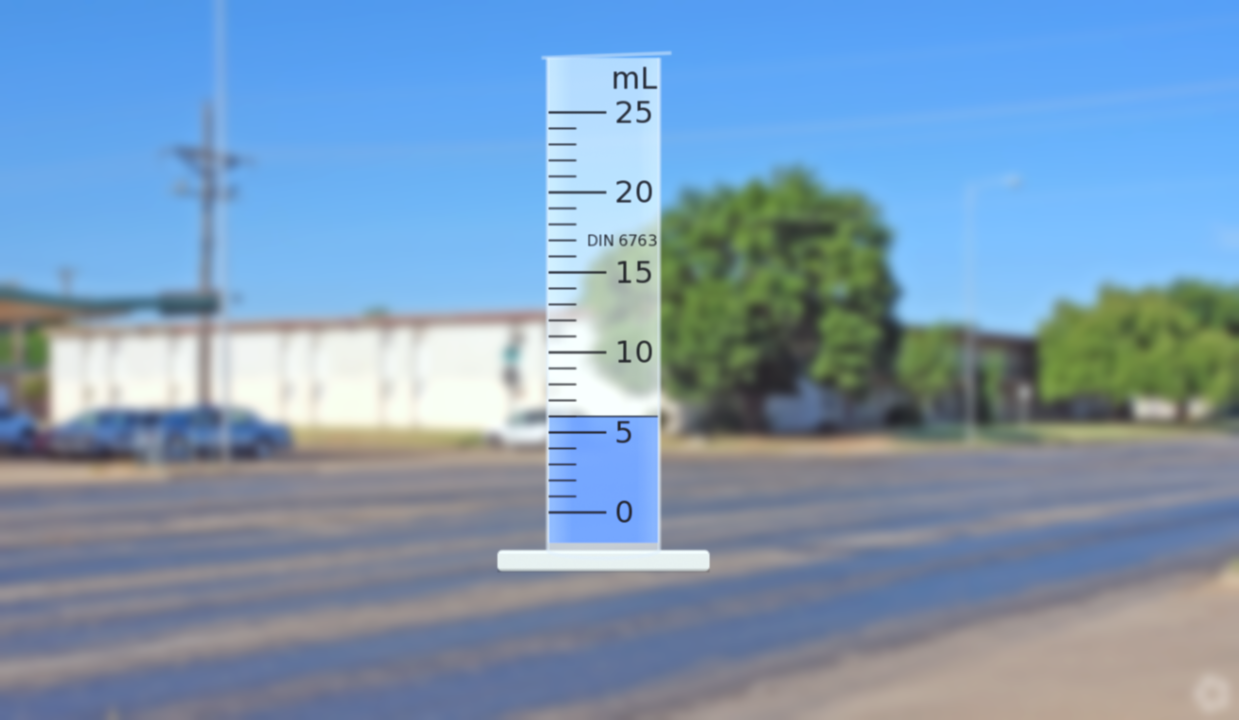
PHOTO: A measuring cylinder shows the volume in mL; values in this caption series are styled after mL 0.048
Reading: mL 6
